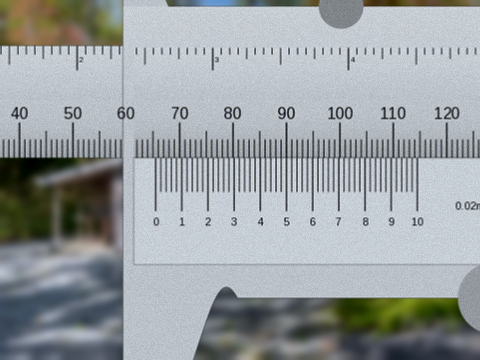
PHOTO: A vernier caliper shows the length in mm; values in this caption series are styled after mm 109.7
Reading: mm 65.5
